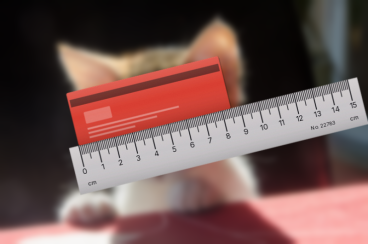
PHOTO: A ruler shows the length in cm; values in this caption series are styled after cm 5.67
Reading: cm 8.5
